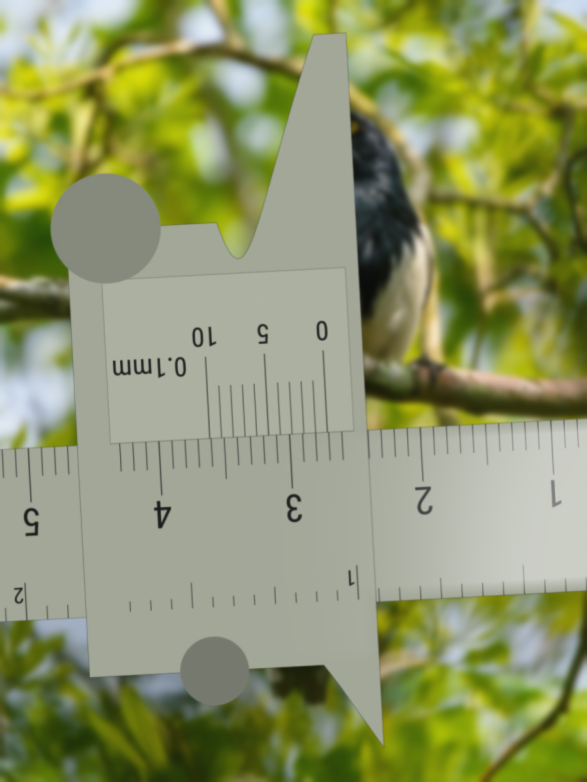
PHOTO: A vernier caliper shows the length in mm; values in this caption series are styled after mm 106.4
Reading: mm 27.1
